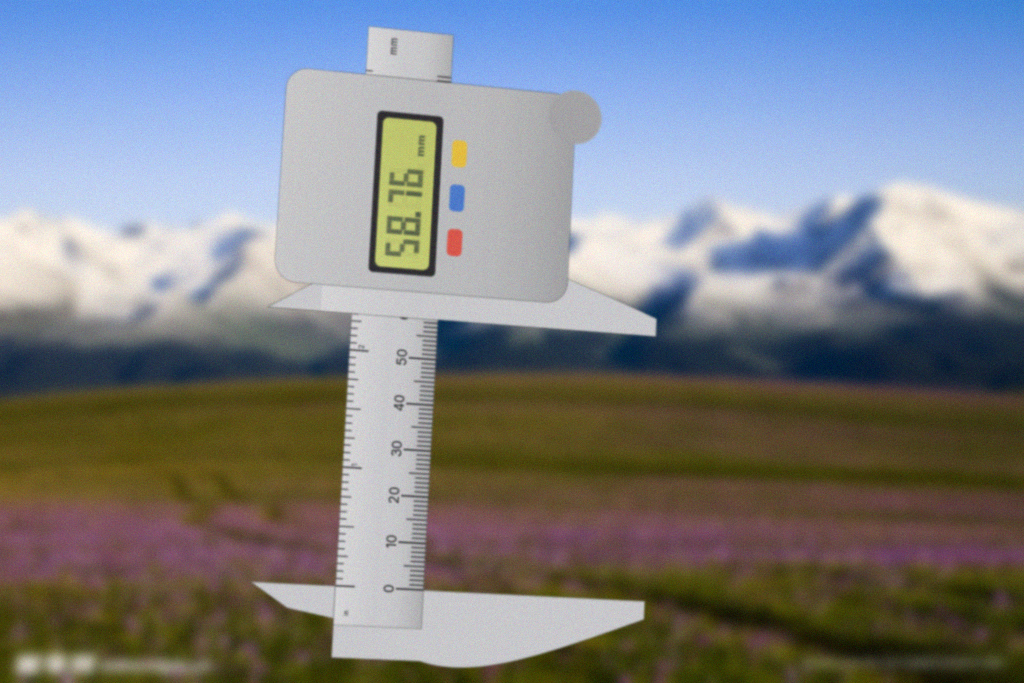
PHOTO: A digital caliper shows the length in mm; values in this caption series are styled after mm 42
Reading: mm 58.76
